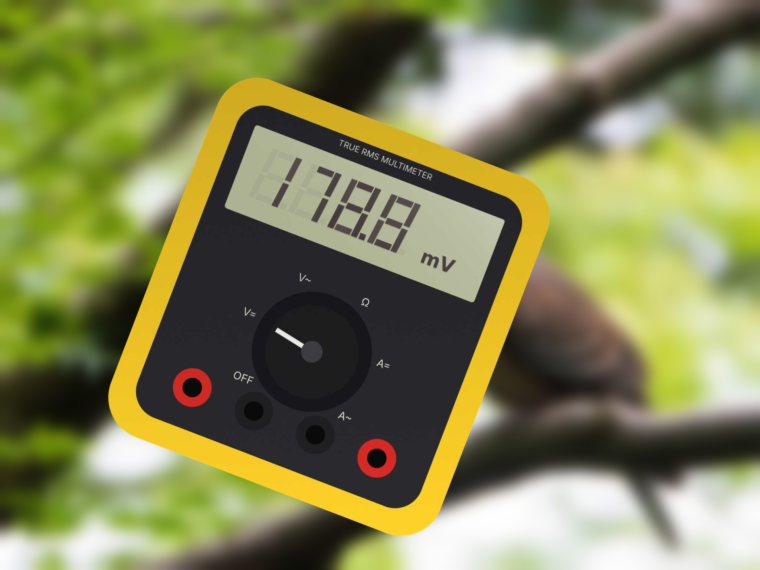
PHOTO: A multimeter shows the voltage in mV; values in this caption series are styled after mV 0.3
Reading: mV 178.8
